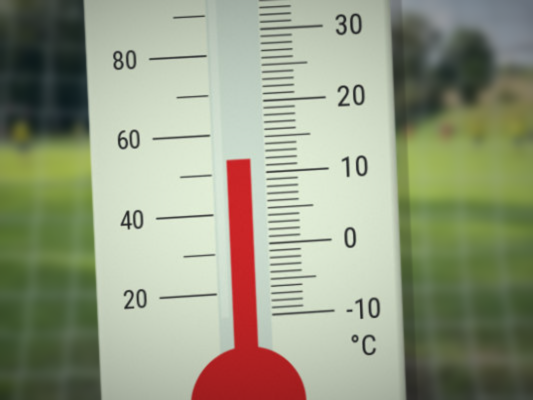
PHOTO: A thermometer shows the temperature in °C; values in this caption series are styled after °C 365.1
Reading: °C 12
